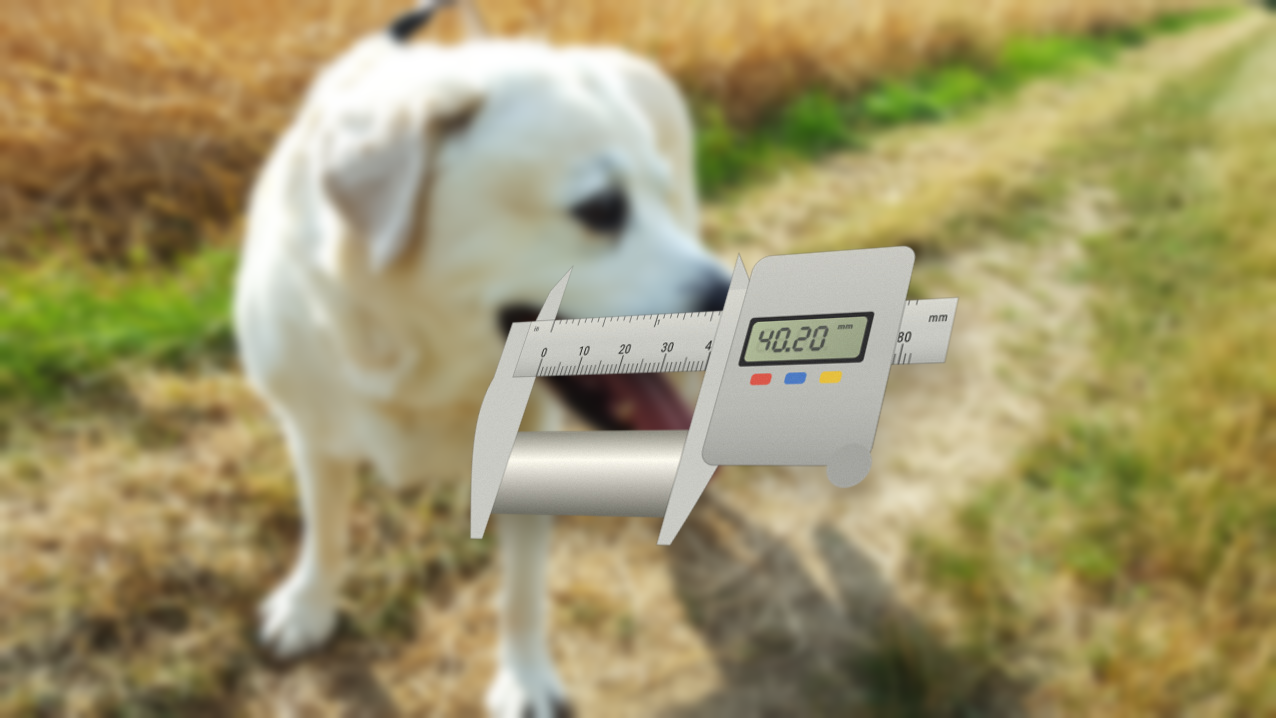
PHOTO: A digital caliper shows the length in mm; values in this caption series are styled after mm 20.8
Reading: mm 40.20
